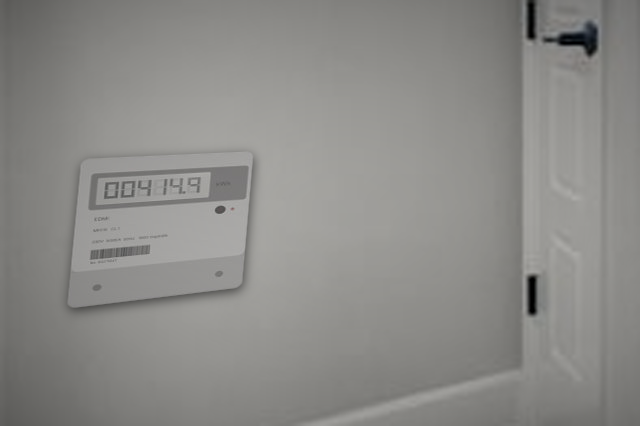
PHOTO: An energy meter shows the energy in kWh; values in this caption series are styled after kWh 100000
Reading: kWh 414.9
